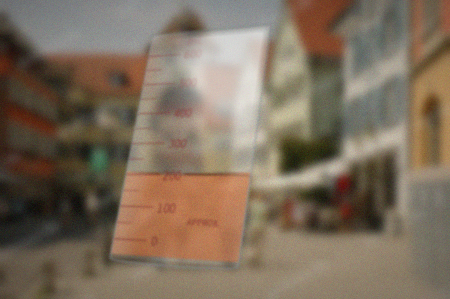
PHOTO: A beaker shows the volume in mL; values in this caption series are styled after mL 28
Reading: mL 200
